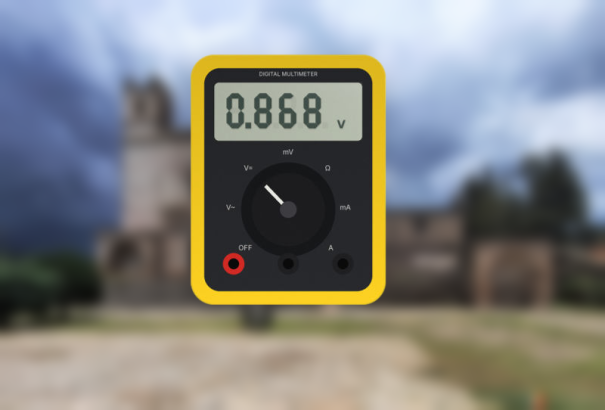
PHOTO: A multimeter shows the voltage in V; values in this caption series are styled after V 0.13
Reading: V 0.868
